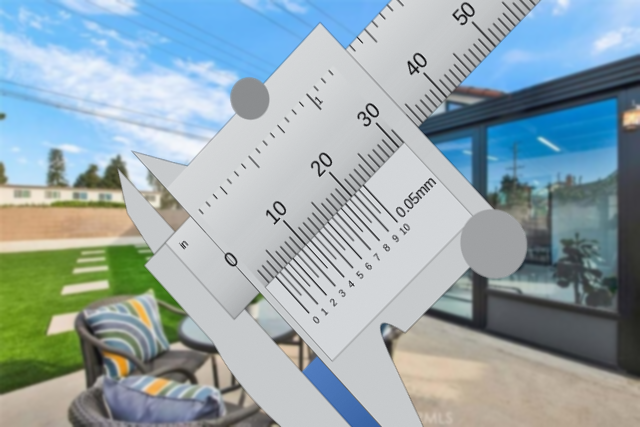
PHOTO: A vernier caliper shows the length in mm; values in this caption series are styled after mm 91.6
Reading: mm 3.4
